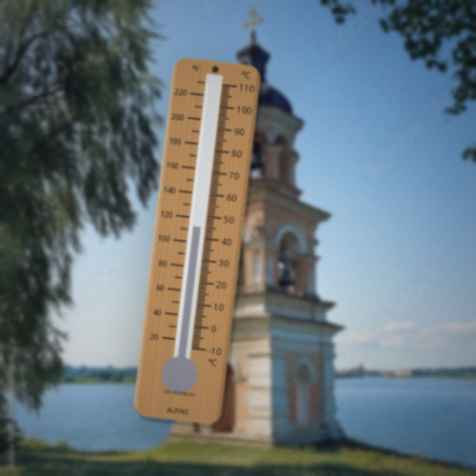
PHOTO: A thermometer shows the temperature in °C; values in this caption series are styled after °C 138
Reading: °C 45
